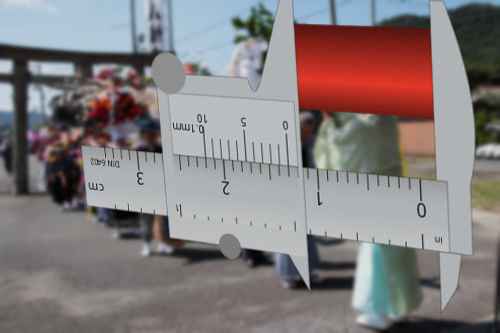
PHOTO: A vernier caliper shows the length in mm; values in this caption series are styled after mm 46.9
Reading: mm 13.0
